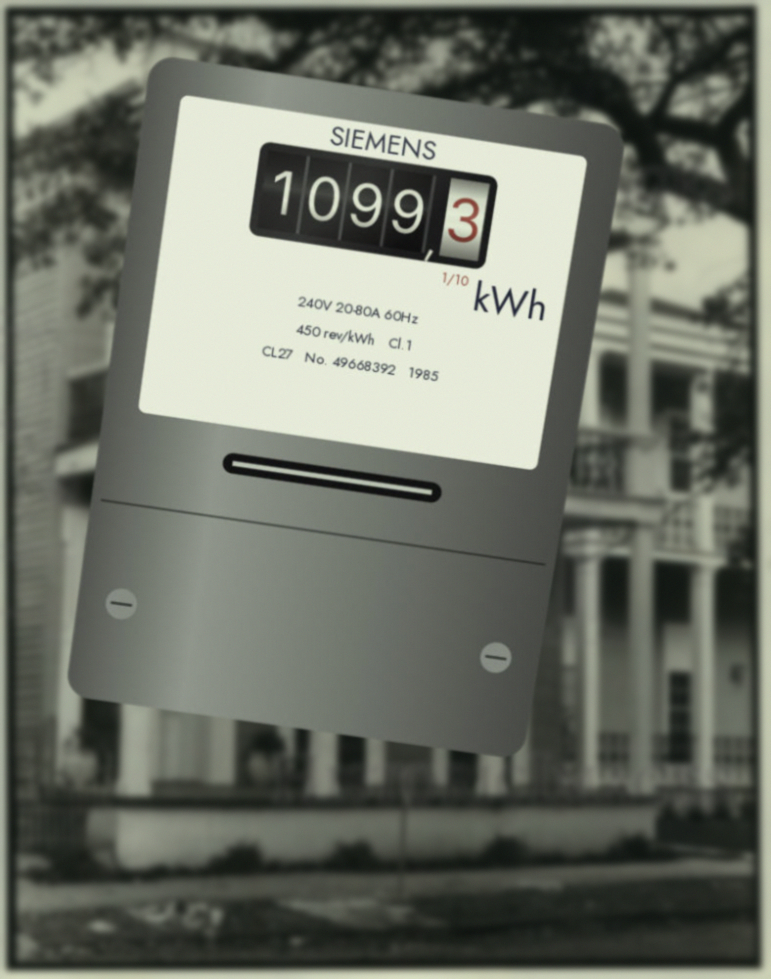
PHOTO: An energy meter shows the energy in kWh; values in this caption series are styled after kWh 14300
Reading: kWh 1099.3
